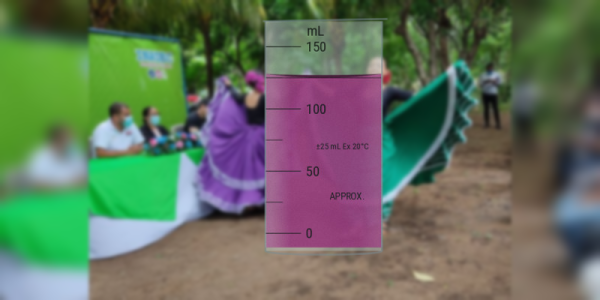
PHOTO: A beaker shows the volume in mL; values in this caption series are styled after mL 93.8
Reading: mL 125
